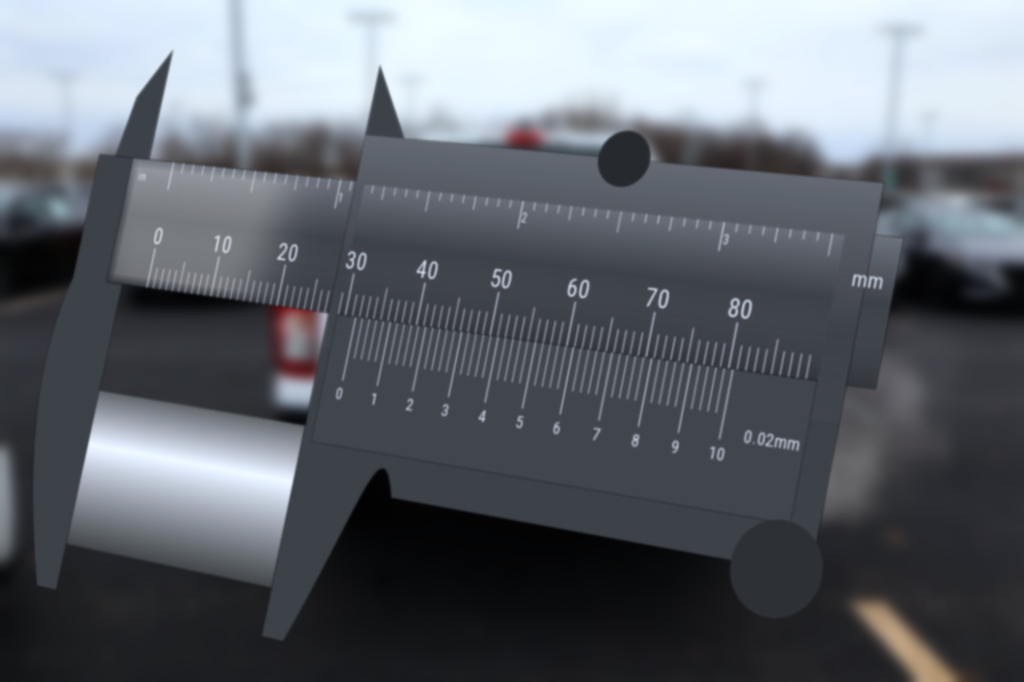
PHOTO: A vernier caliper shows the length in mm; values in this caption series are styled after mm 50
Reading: mm 31.5
